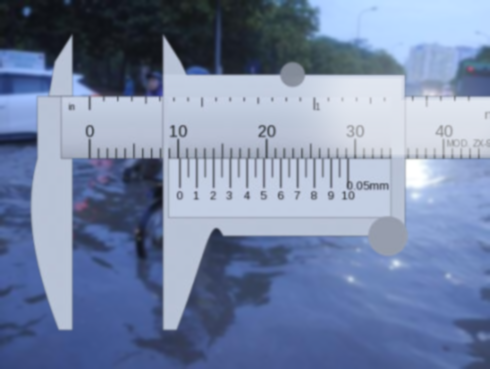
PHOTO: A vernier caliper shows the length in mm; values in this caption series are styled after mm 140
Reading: mm 10.2
